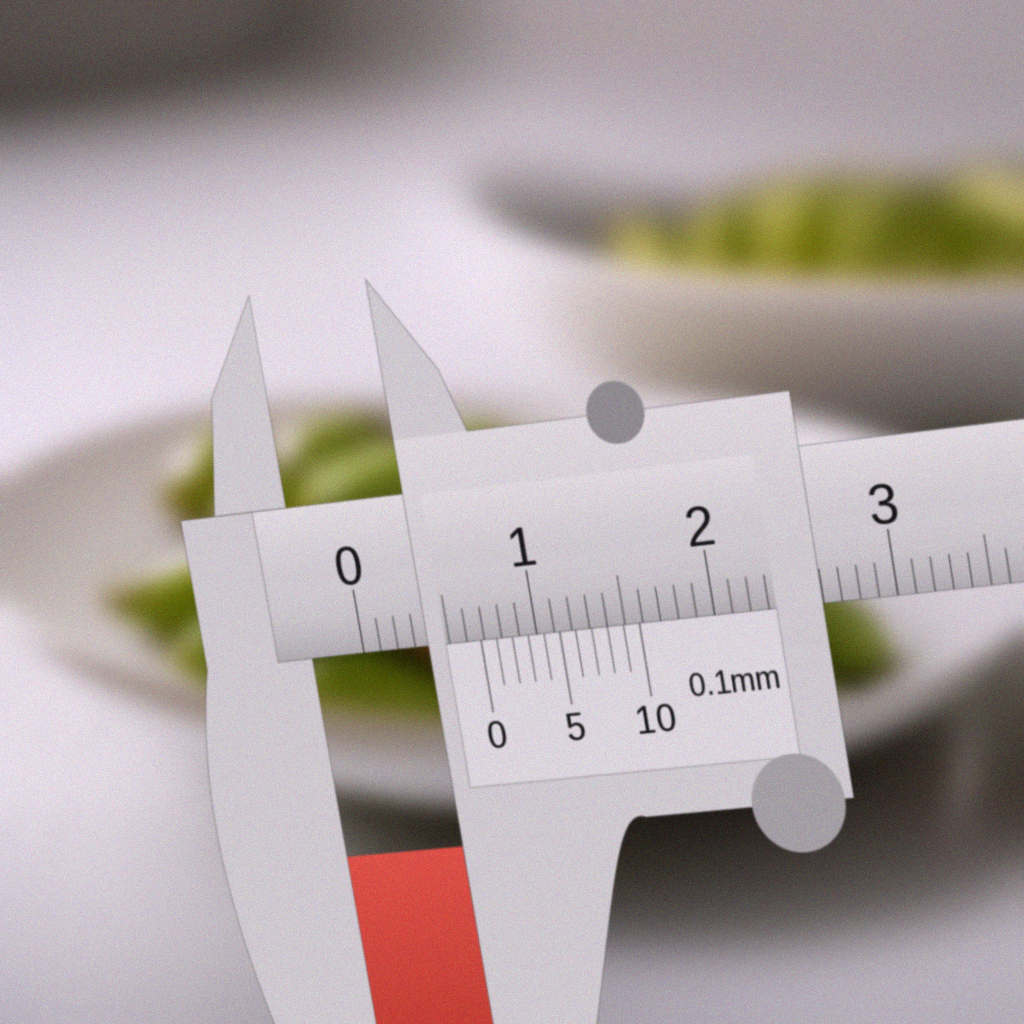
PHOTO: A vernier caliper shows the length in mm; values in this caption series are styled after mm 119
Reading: mm 6.8
